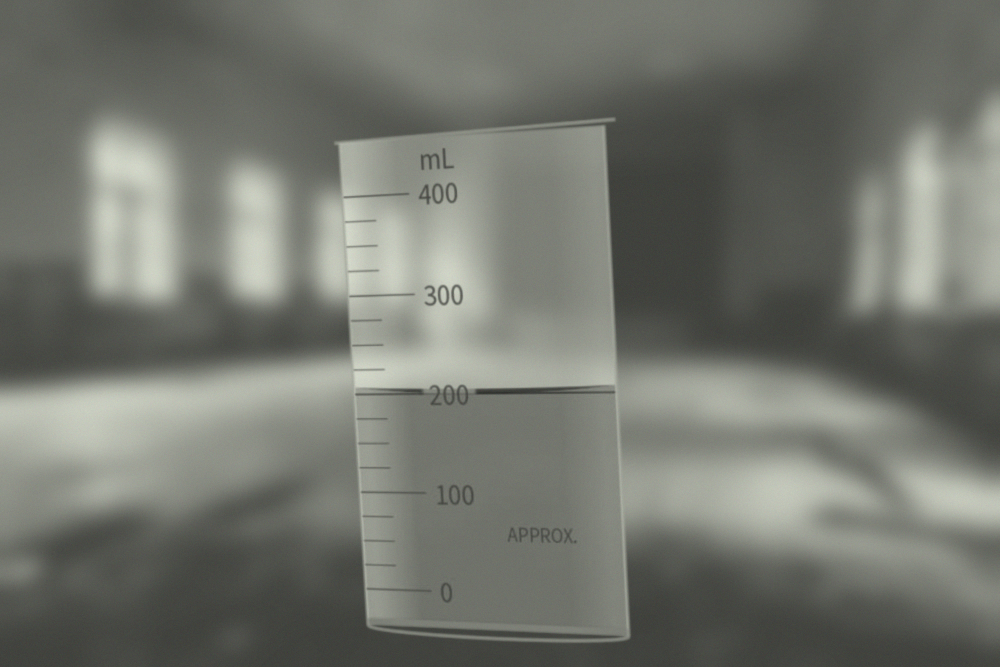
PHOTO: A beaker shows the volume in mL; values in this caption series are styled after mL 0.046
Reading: mL 200
